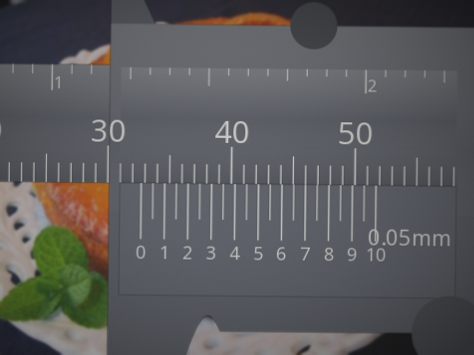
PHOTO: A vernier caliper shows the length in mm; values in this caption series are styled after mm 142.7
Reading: mm 32.7
